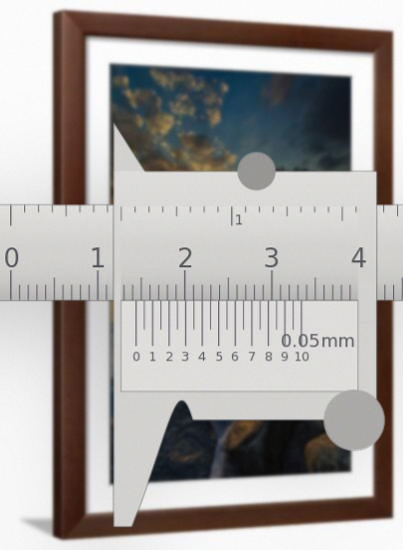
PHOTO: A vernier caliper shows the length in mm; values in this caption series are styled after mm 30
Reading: mm 14.4
